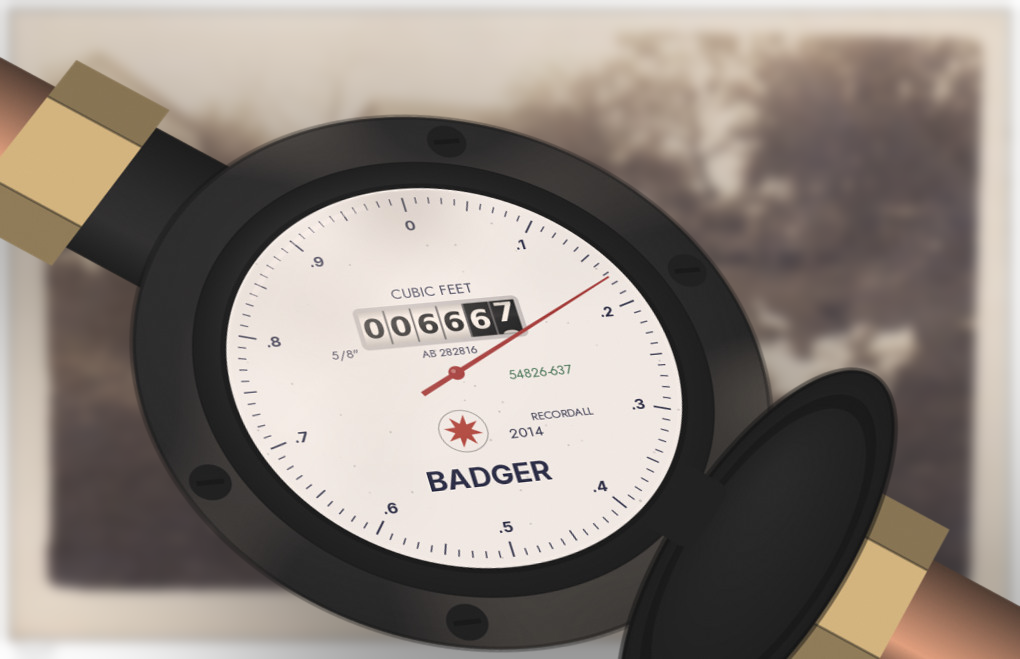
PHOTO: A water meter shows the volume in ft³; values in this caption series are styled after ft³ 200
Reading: ft³ 6667.17
